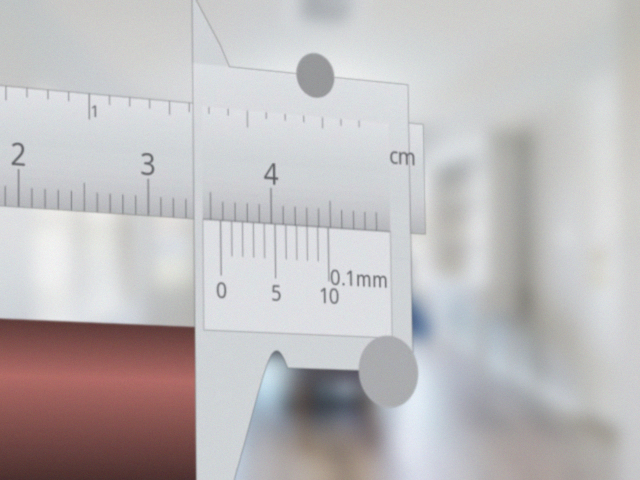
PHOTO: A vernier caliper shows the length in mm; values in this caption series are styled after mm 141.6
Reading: mm 35.8
